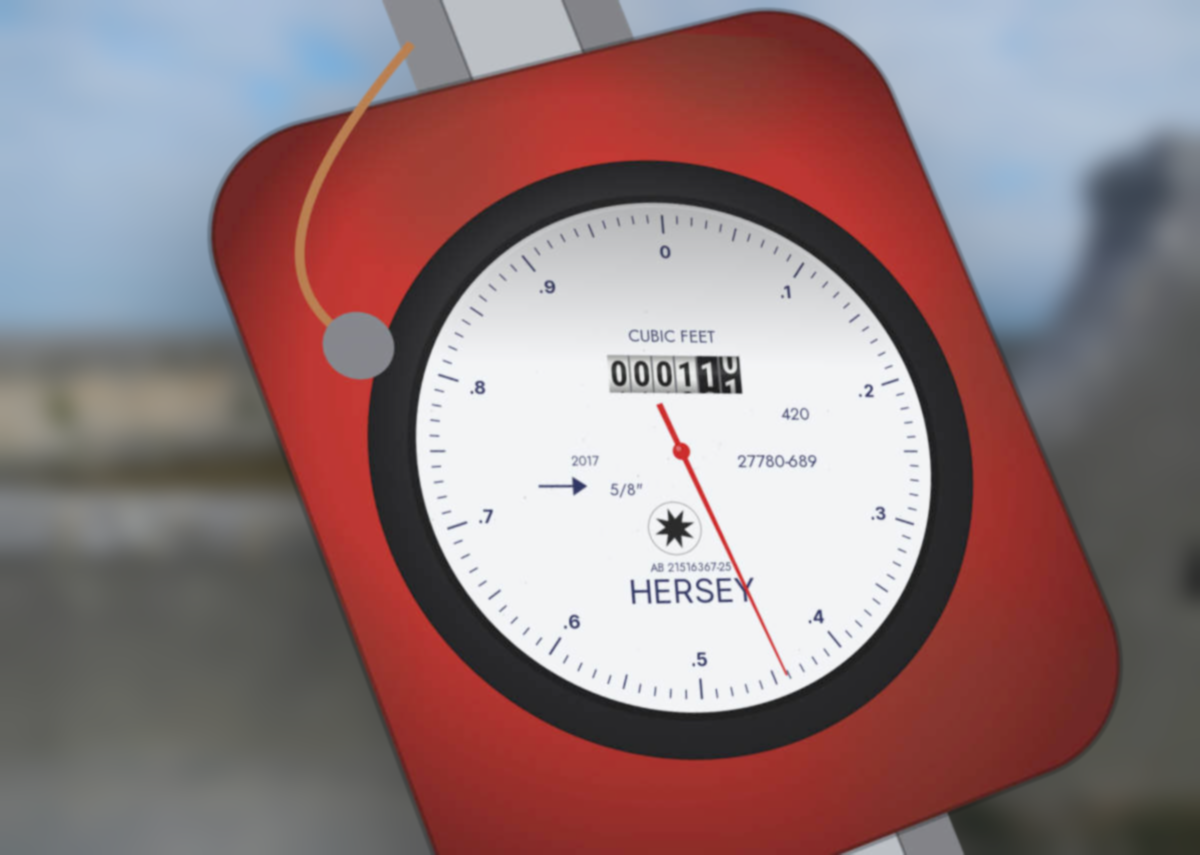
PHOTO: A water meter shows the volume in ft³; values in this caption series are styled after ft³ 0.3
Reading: ft³ 110.44
